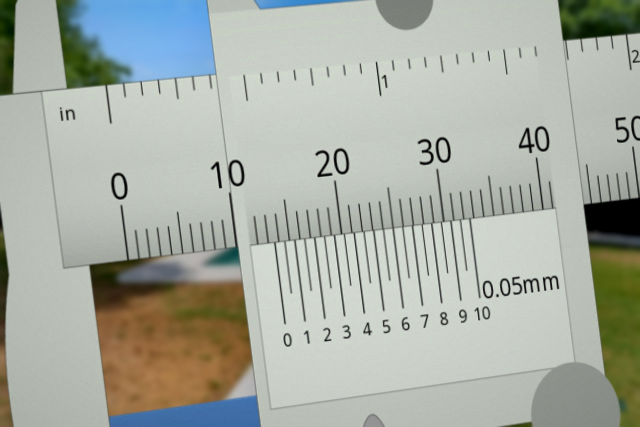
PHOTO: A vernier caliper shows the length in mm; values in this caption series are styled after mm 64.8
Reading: mm 13.6
